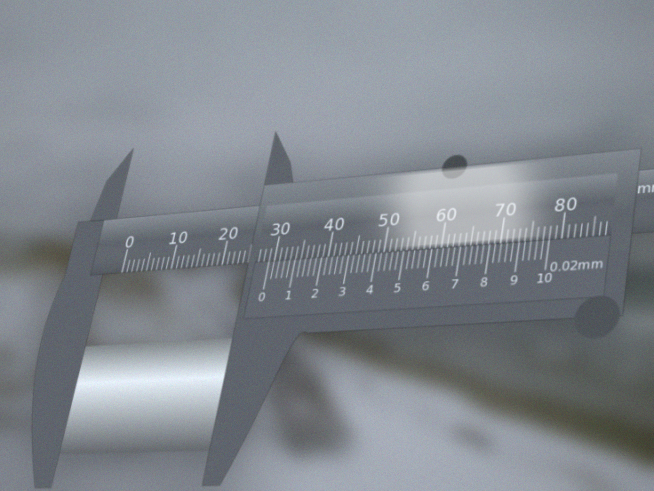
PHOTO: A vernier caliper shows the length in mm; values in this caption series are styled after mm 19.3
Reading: mm 29.0
